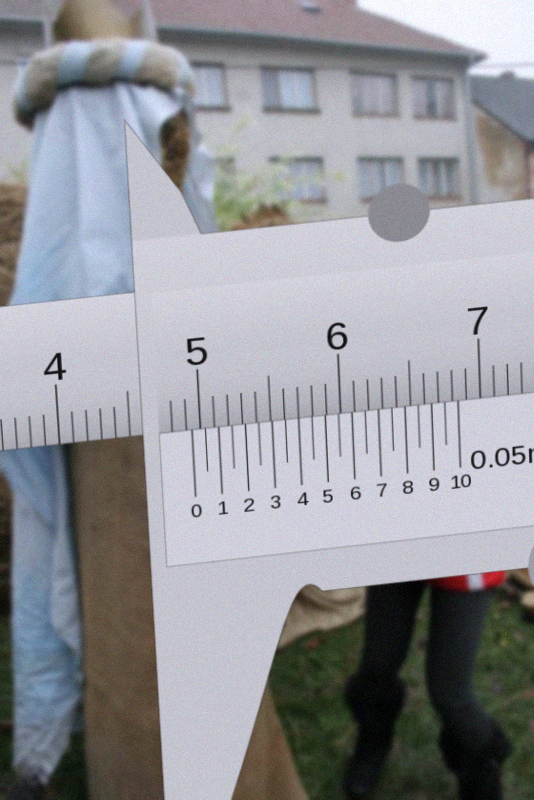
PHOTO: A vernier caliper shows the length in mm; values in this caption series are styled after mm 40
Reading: mm 49.4
